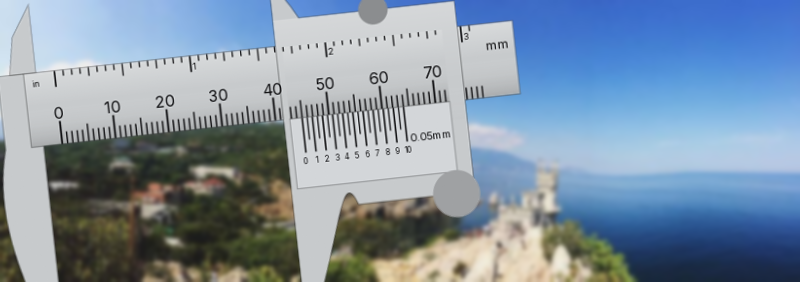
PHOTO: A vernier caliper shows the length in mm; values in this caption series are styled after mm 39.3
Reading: mm 45.0
